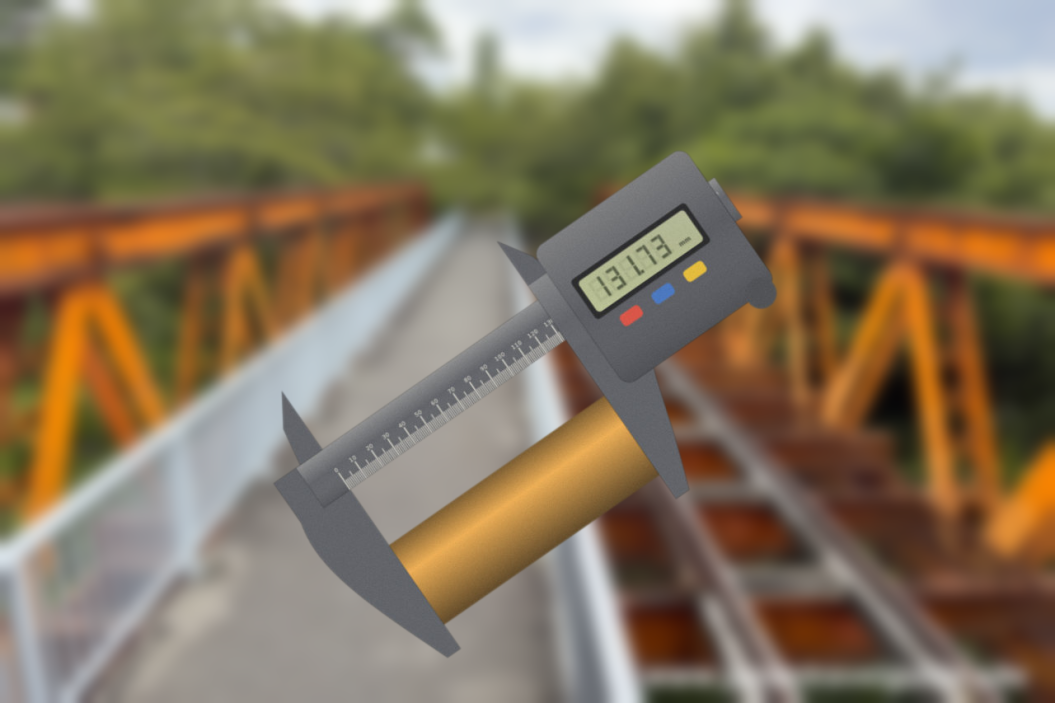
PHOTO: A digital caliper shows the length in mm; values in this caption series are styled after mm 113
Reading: mm 131.73
